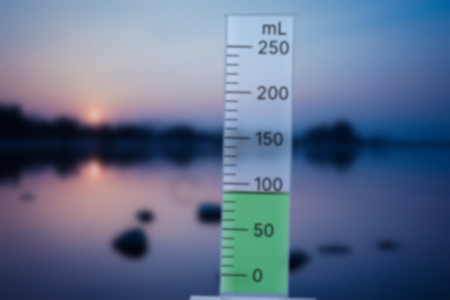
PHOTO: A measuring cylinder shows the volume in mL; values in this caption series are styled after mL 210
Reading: mL 90
